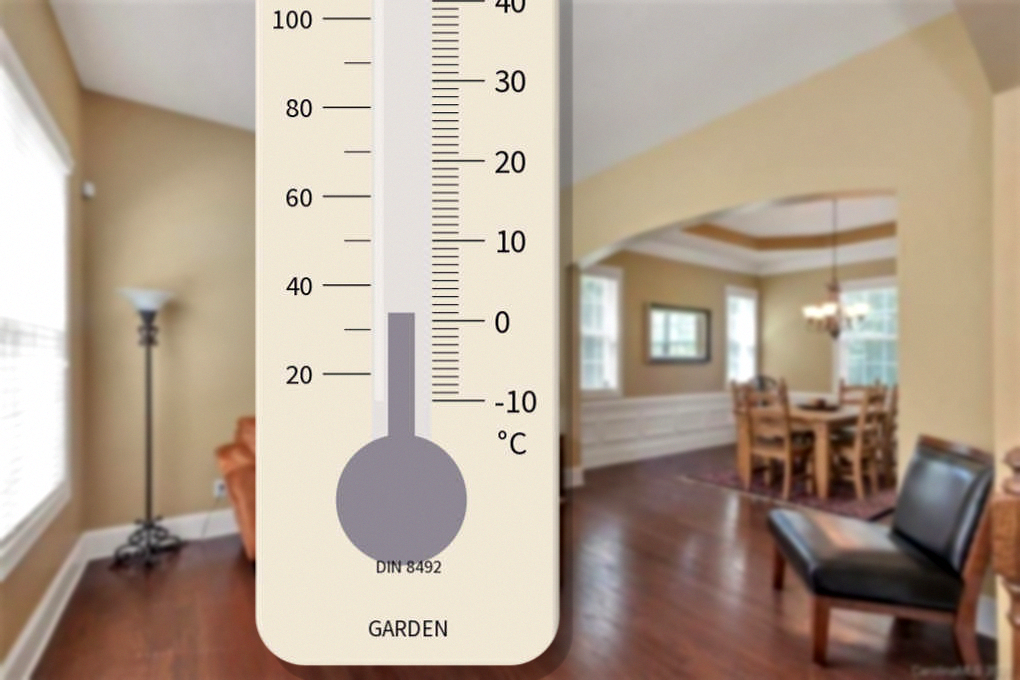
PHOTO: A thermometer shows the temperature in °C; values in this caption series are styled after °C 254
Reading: °C 1
